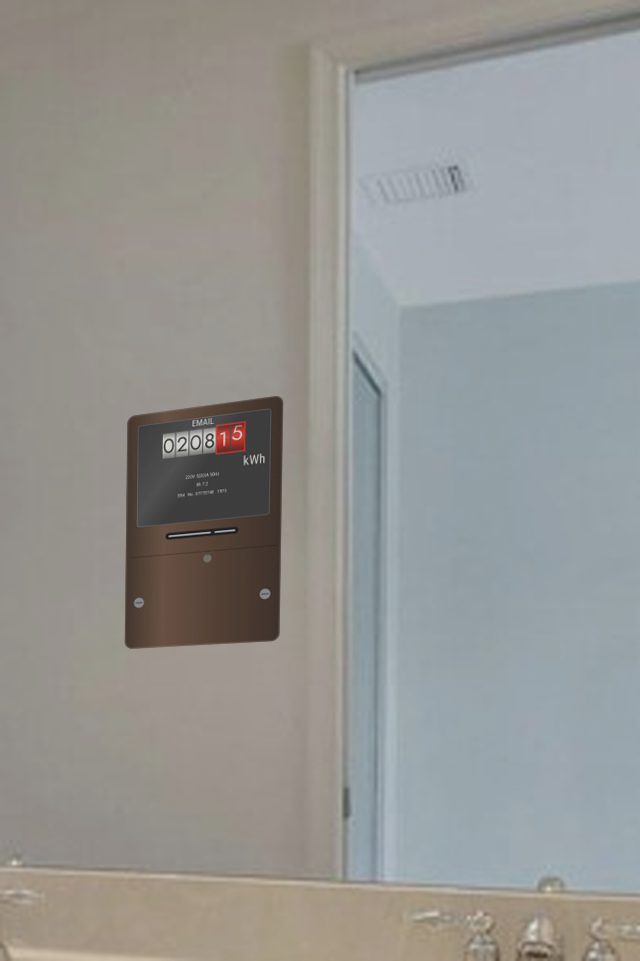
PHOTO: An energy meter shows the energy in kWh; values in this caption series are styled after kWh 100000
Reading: kWh 208.15
